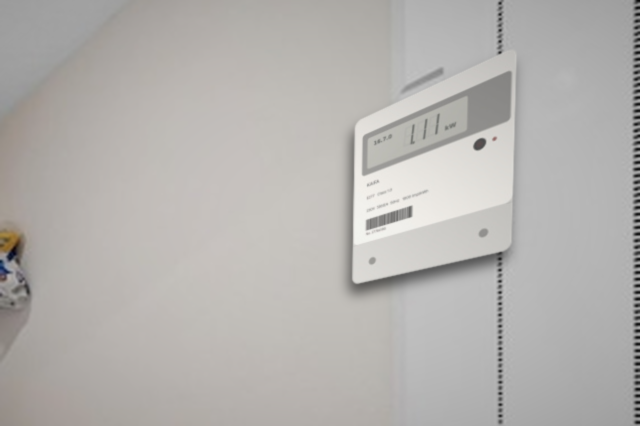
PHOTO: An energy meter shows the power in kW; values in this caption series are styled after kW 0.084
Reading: kW 1.11
